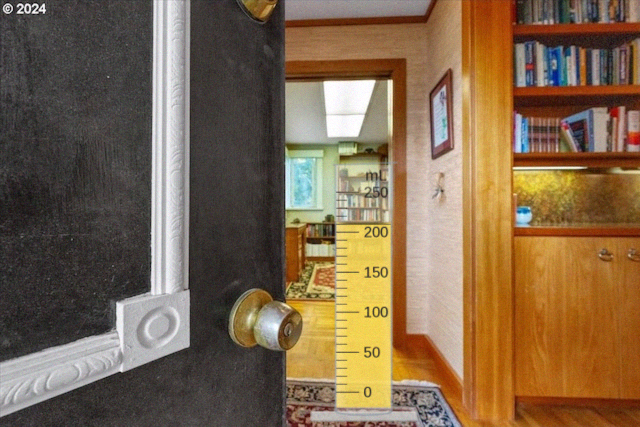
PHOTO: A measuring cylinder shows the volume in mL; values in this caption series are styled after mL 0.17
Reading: mL 210
